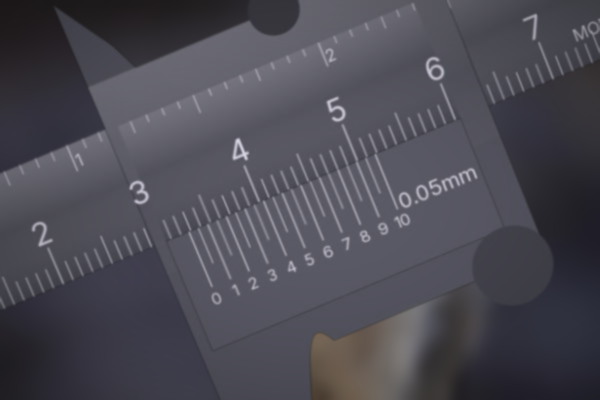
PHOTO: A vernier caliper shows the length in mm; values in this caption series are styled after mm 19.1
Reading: mm 32.8
